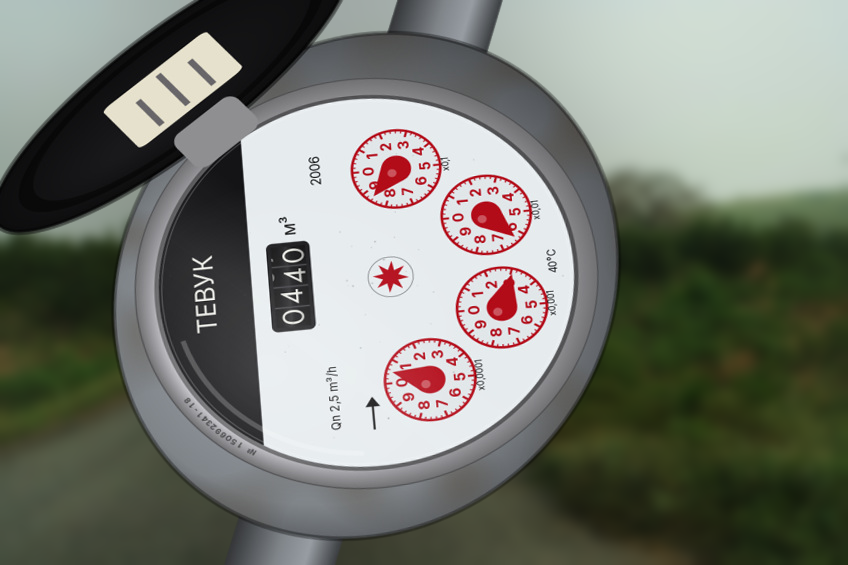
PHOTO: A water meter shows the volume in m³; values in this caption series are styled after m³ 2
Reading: m³ 439.8630
